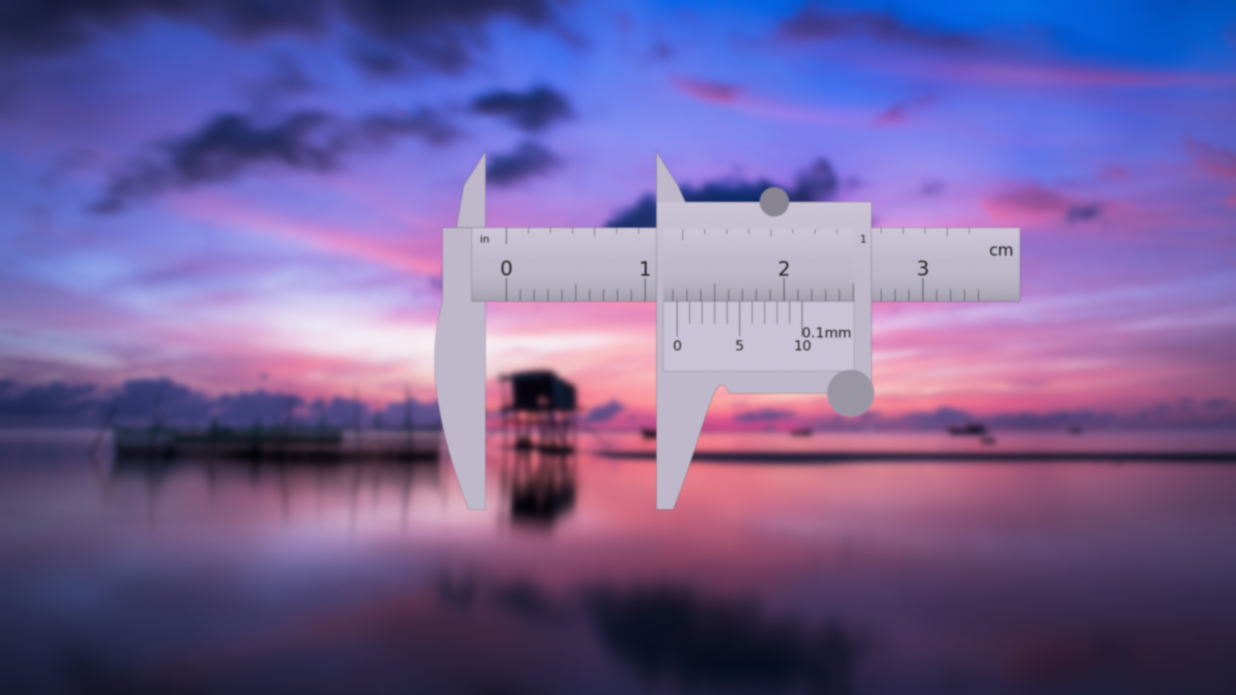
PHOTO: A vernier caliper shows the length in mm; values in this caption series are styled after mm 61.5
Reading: mm 12.3
